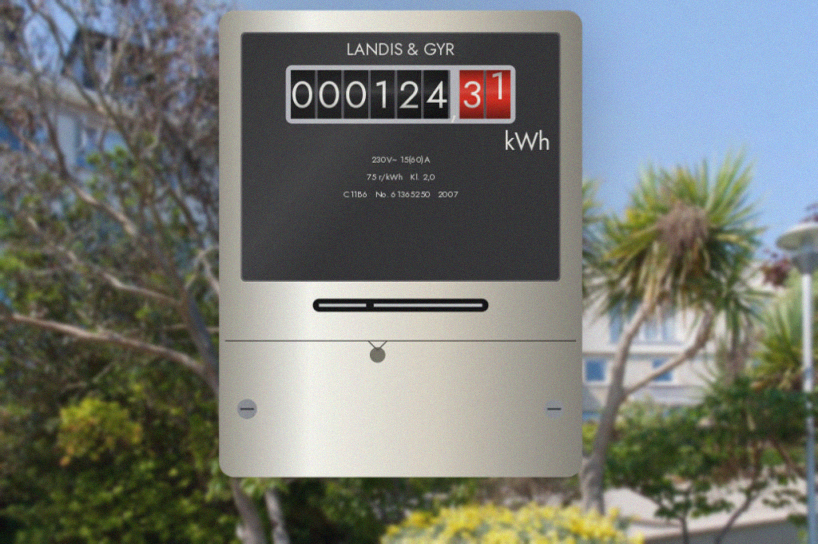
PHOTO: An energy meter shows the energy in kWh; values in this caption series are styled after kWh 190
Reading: kWh 124.31
